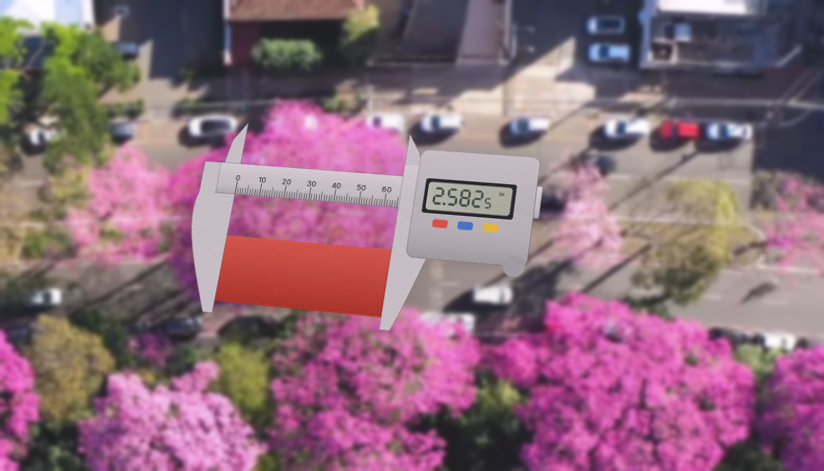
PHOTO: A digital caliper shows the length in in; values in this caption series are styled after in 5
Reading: in 2.5825
